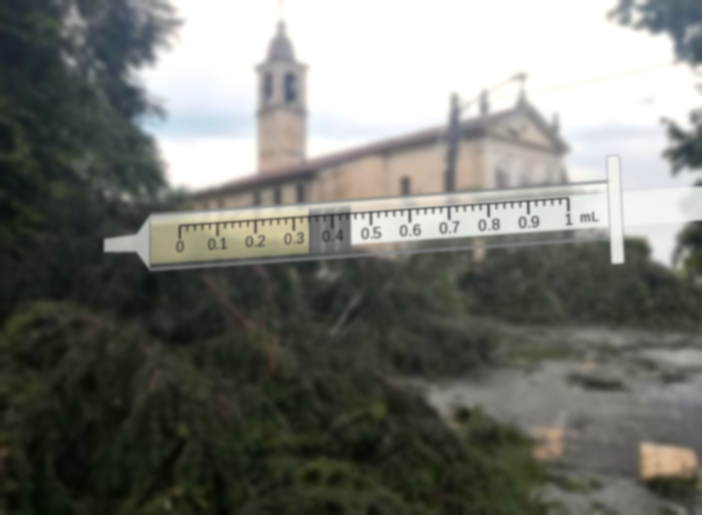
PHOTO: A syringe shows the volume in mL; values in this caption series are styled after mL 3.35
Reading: mL 0.34
